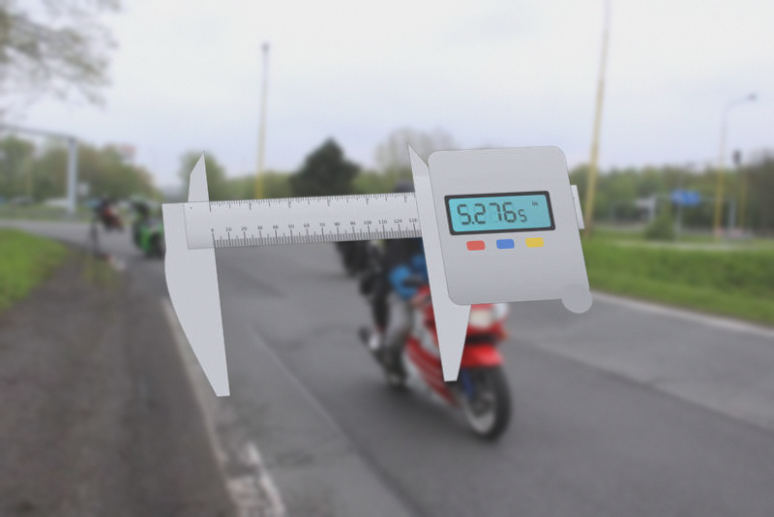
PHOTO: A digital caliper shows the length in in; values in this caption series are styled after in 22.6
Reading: in 5.2765
